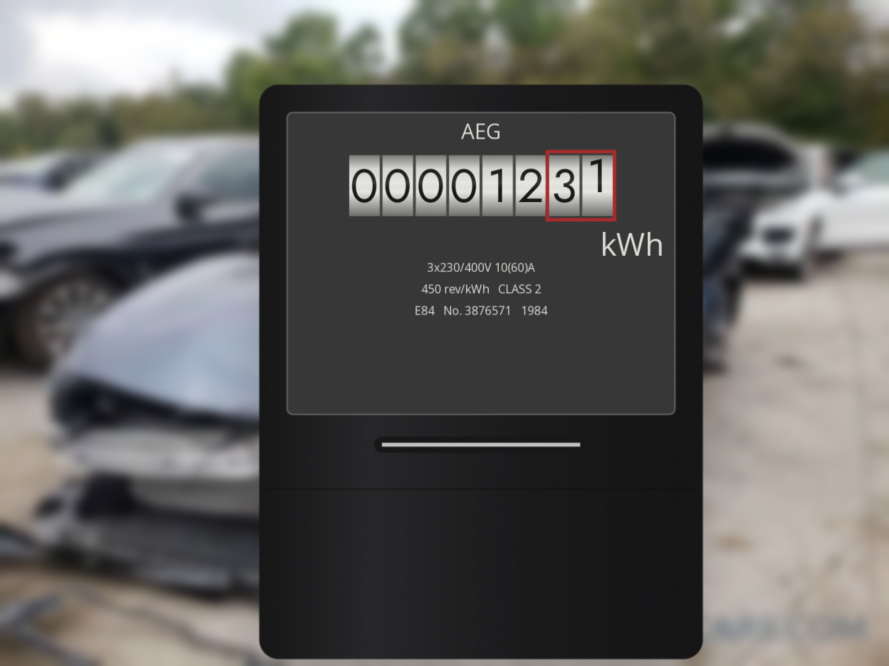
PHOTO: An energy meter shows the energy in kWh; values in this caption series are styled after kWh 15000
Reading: kWh 12.31
